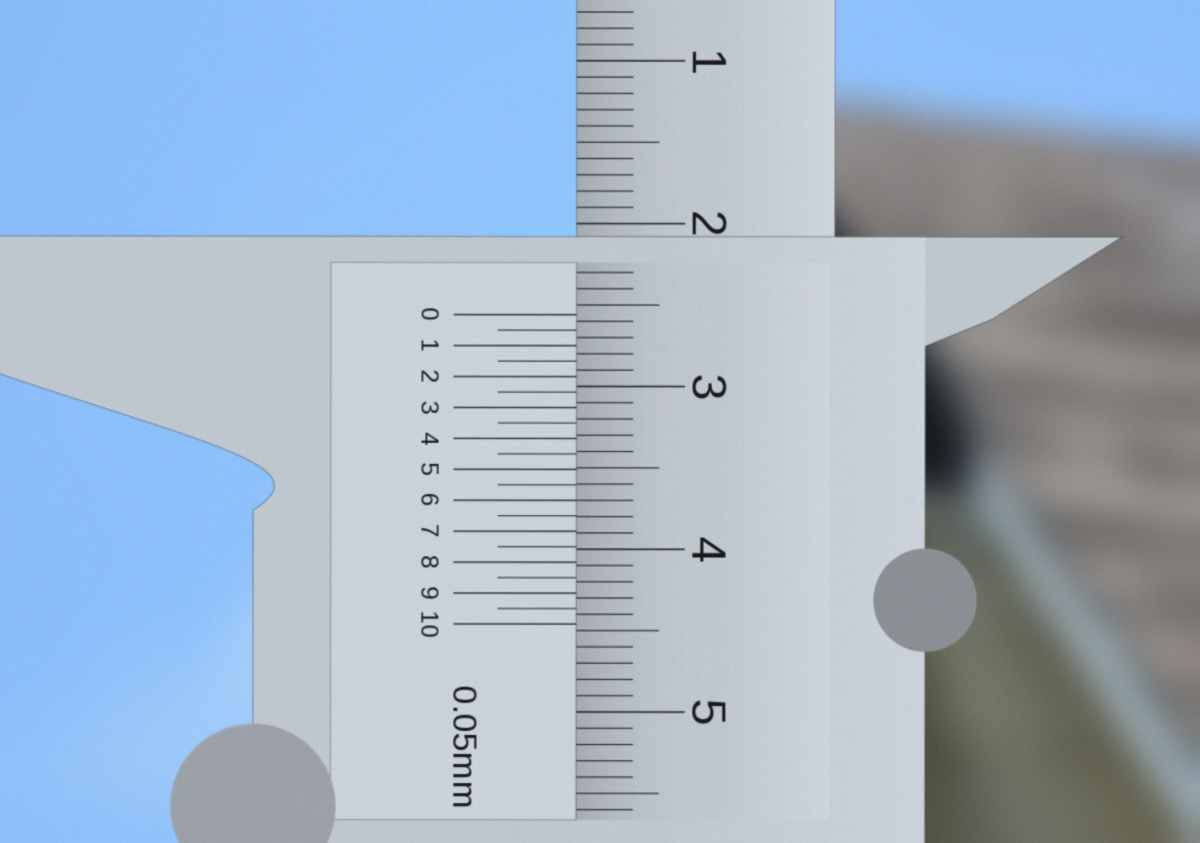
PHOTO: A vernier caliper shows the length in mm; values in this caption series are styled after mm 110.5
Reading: mm 25.6
